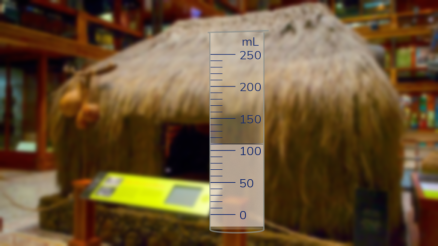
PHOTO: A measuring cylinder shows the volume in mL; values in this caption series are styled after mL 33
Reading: mL 110
